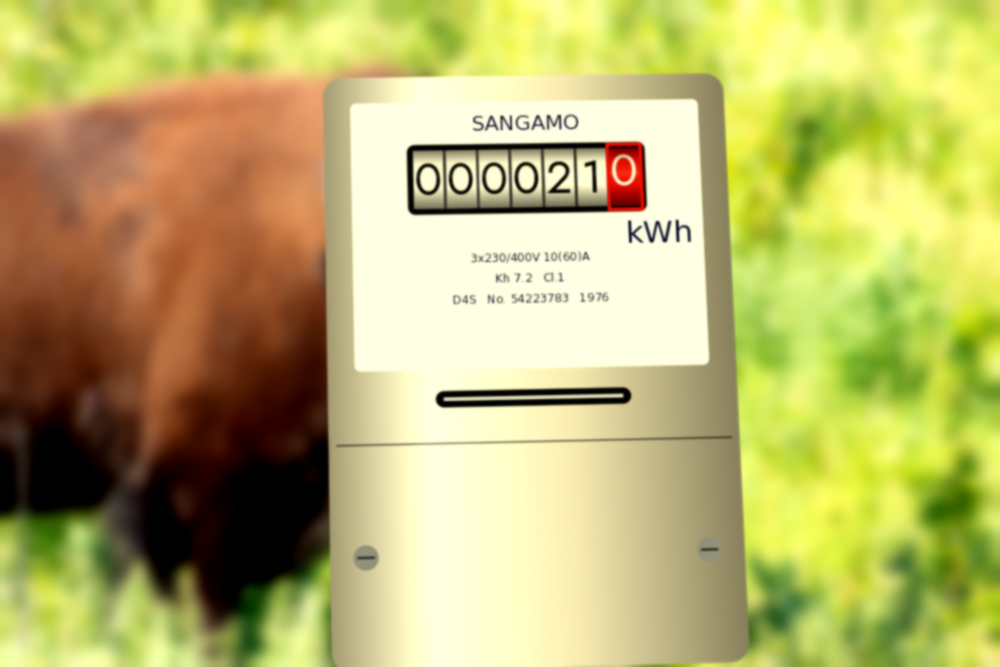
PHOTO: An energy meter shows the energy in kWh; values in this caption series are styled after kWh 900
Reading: kWh 21.0
